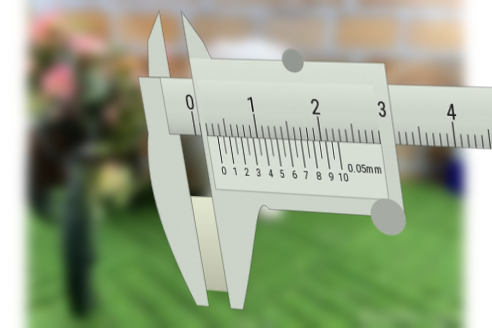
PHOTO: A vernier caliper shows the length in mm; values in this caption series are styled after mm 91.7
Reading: mm 3.6
